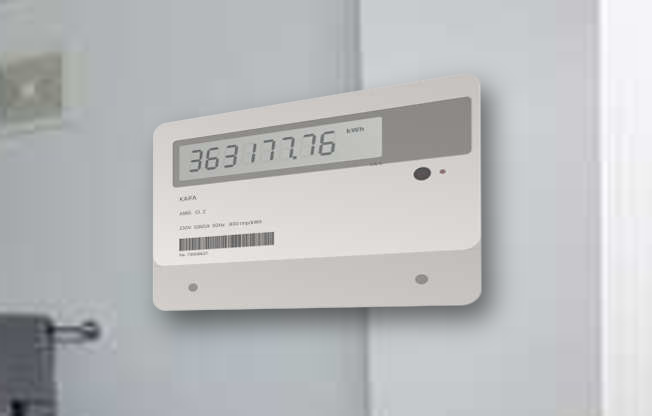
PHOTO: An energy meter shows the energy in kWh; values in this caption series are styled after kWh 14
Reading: kWh 363177.76
